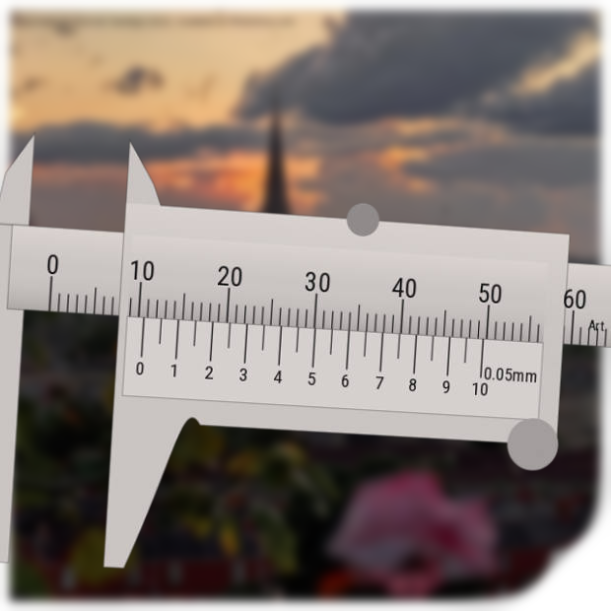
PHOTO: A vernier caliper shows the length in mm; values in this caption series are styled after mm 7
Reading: mm 10.6
